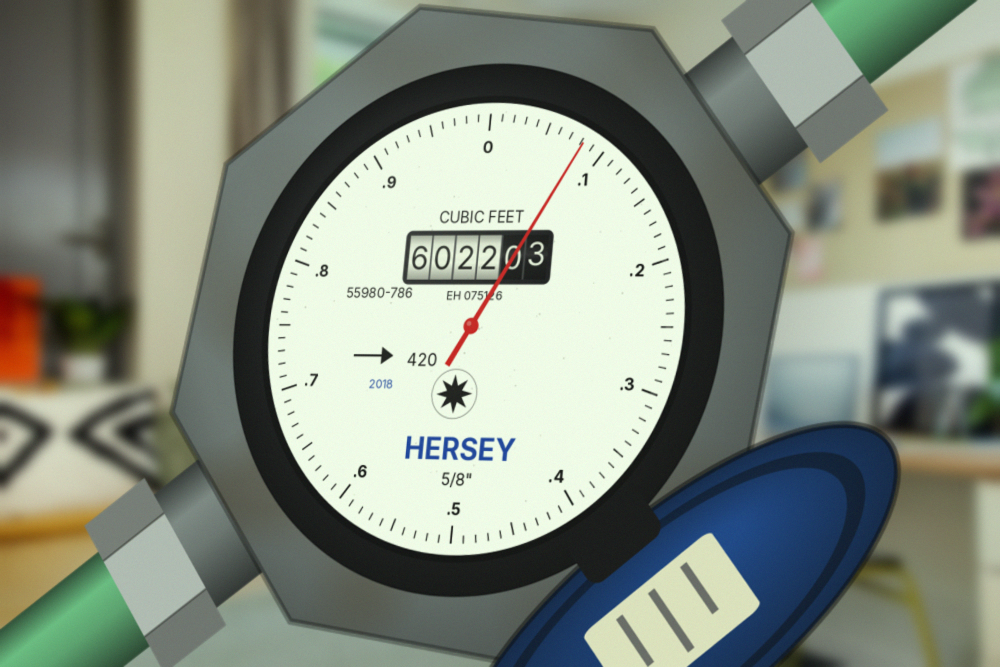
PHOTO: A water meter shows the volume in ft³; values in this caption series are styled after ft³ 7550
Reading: ft³ 602203.08
